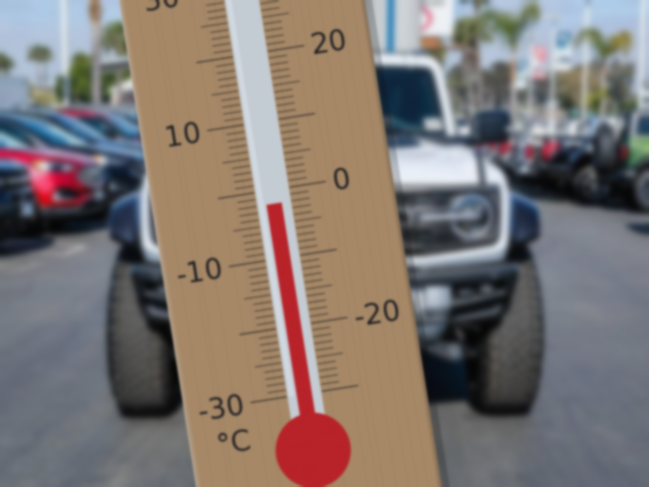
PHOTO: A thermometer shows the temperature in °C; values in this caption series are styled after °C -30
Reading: °C -2
